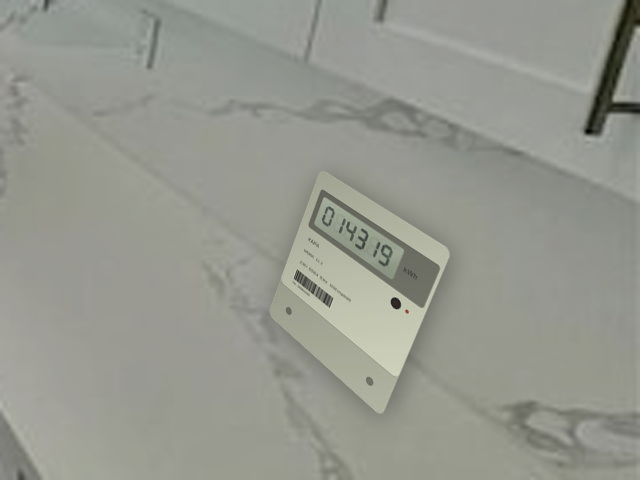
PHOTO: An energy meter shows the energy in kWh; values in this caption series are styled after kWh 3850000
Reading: kWh 14319
